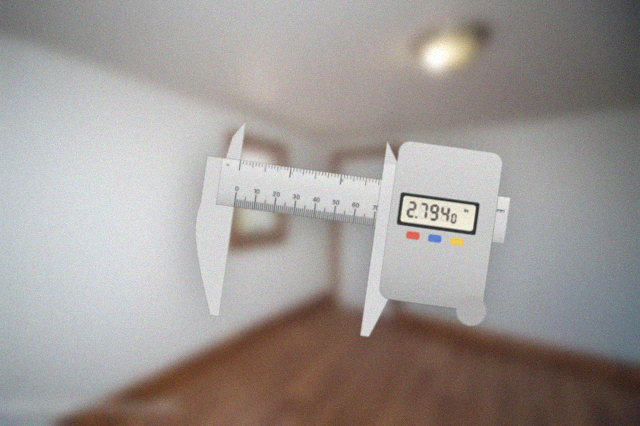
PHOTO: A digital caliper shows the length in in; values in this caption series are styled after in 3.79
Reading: in 2.7940
